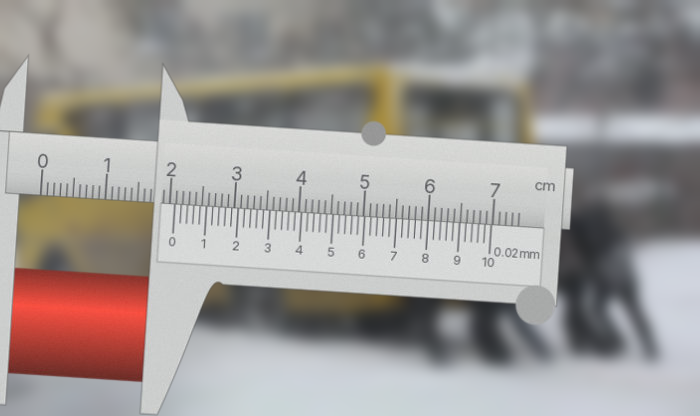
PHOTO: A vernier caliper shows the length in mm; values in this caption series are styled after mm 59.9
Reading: mm 20.8
